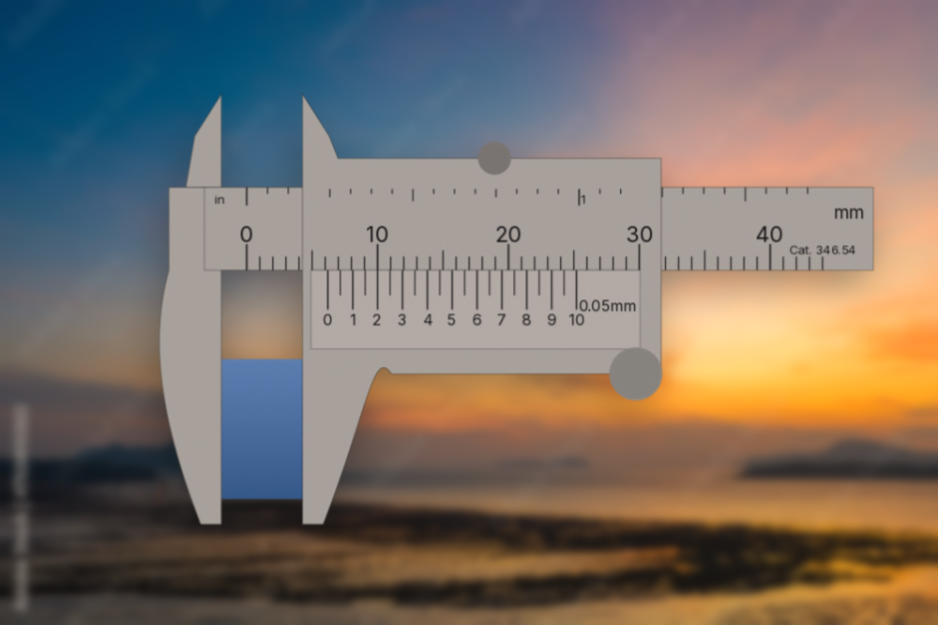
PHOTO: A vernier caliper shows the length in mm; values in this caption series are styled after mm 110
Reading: mm 6.2
